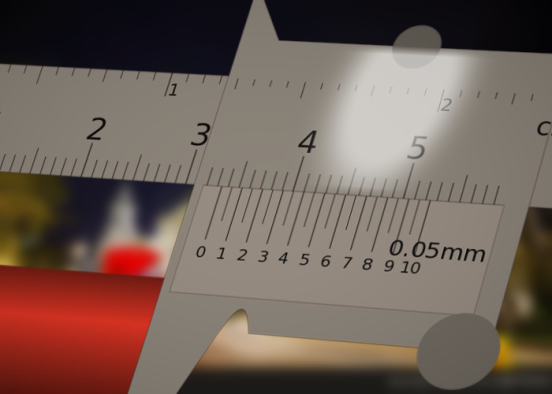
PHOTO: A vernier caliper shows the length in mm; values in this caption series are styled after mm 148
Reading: mm 33.4
